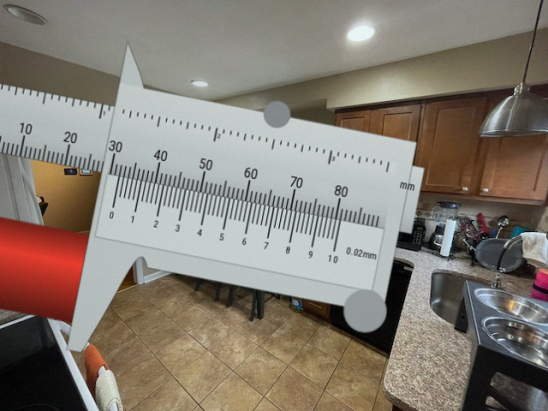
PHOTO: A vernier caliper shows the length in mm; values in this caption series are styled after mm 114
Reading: mm 32.0
